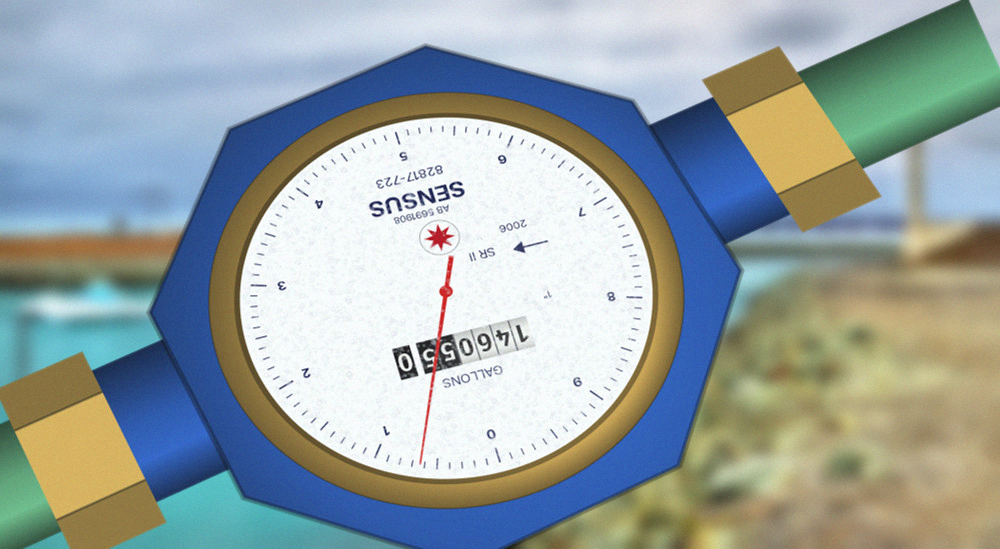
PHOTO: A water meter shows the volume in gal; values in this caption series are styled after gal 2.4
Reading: gal 1460550.6
